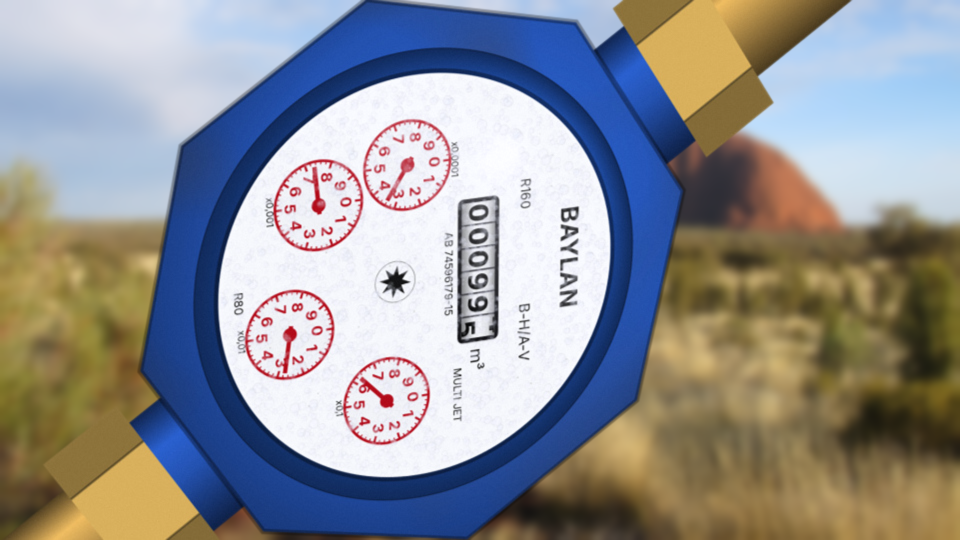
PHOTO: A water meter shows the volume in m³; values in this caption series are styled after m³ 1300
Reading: m³ 994.6273
